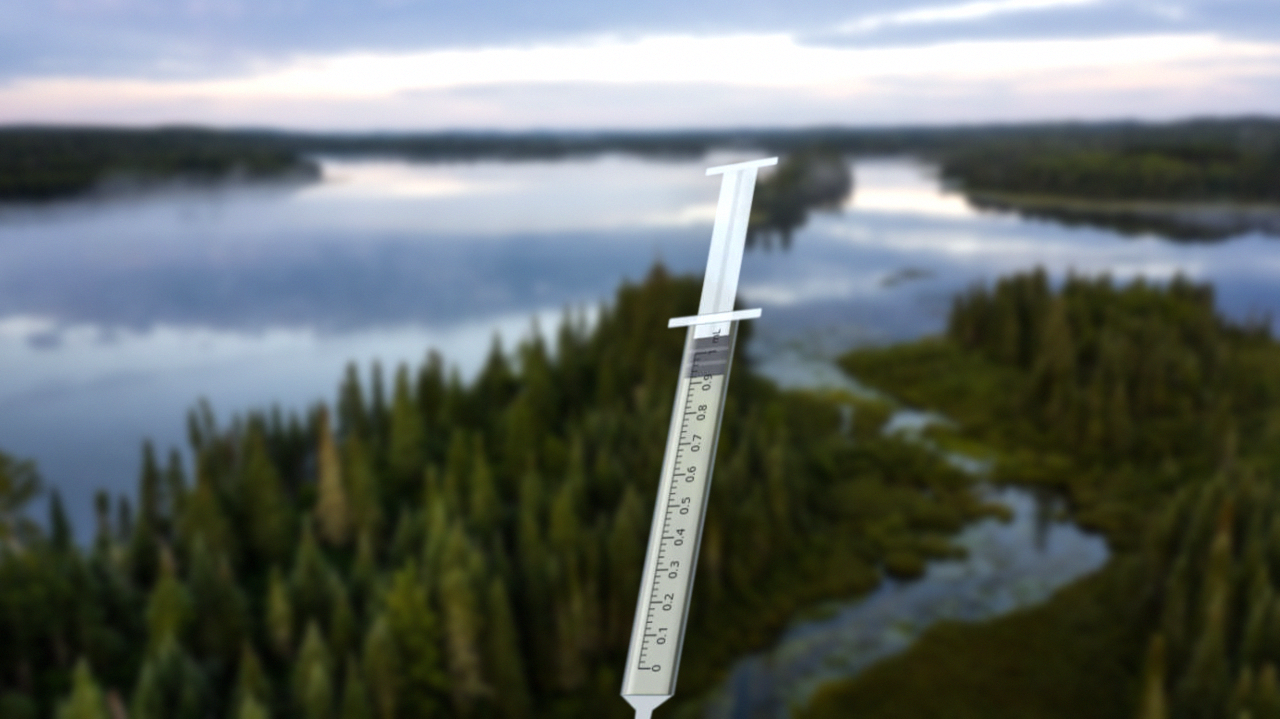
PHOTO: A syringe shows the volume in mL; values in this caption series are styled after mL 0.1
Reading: mL 0.92
